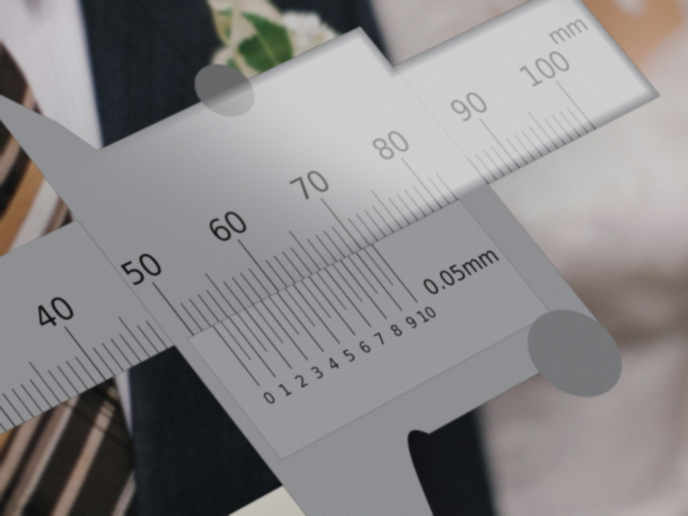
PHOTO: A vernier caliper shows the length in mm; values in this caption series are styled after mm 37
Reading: mm 52.2
